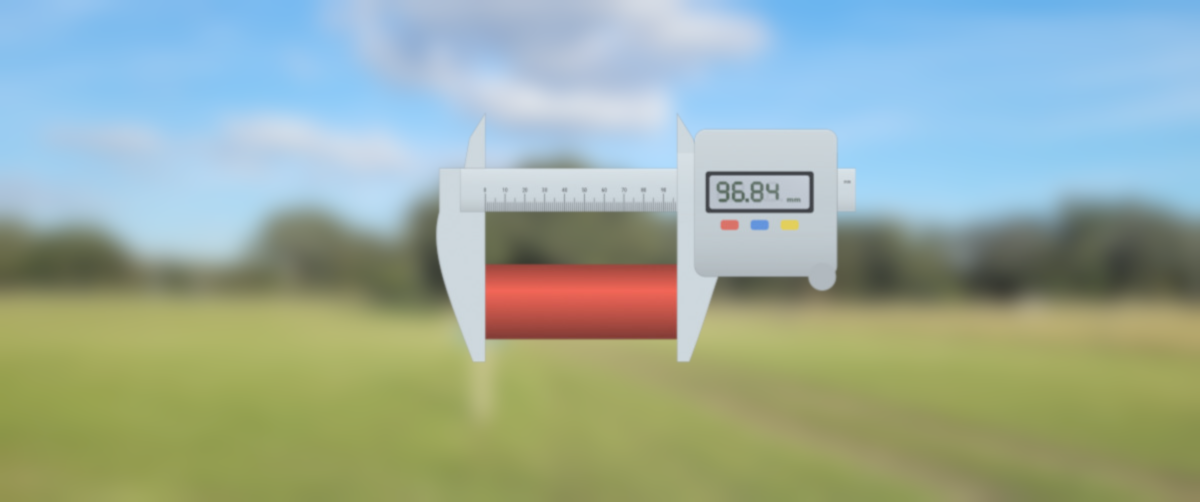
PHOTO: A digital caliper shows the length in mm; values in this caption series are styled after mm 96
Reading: mm 96.84
